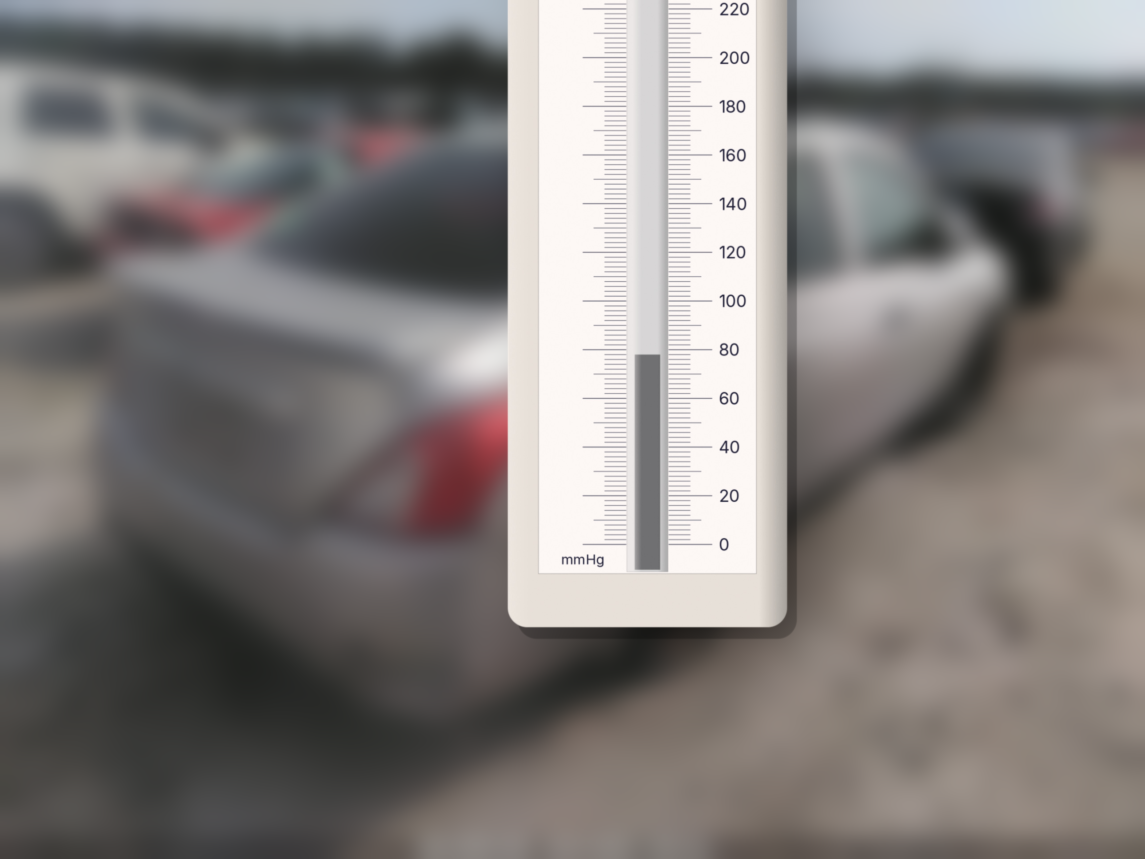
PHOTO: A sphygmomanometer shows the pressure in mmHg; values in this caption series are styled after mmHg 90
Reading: mmHg 78
